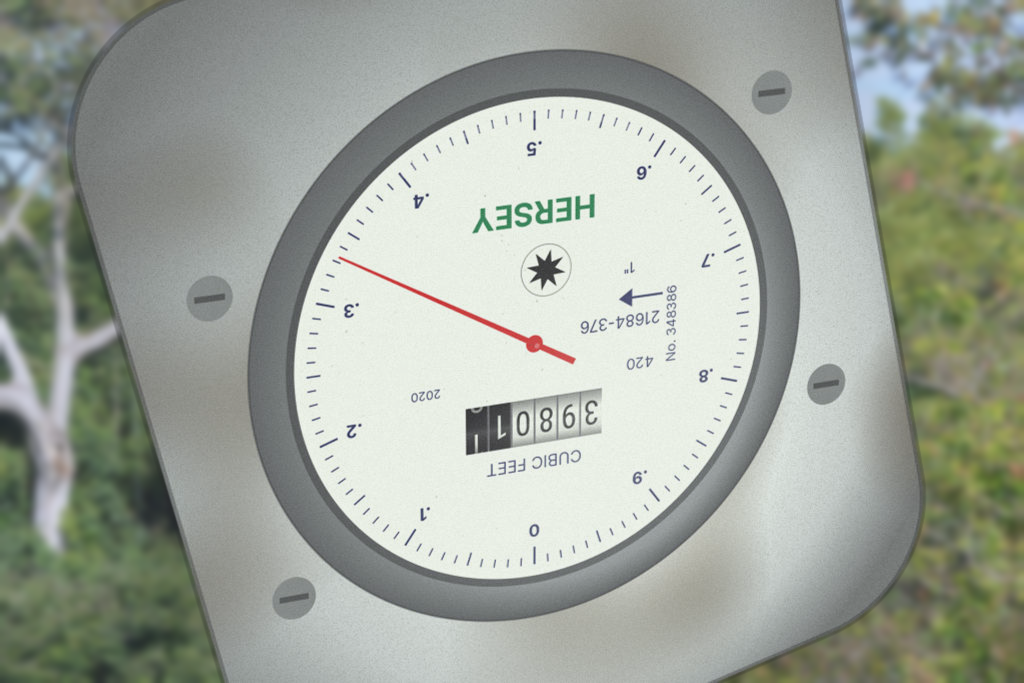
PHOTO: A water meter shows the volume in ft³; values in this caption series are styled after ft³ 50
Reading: ft³ 398011.33
